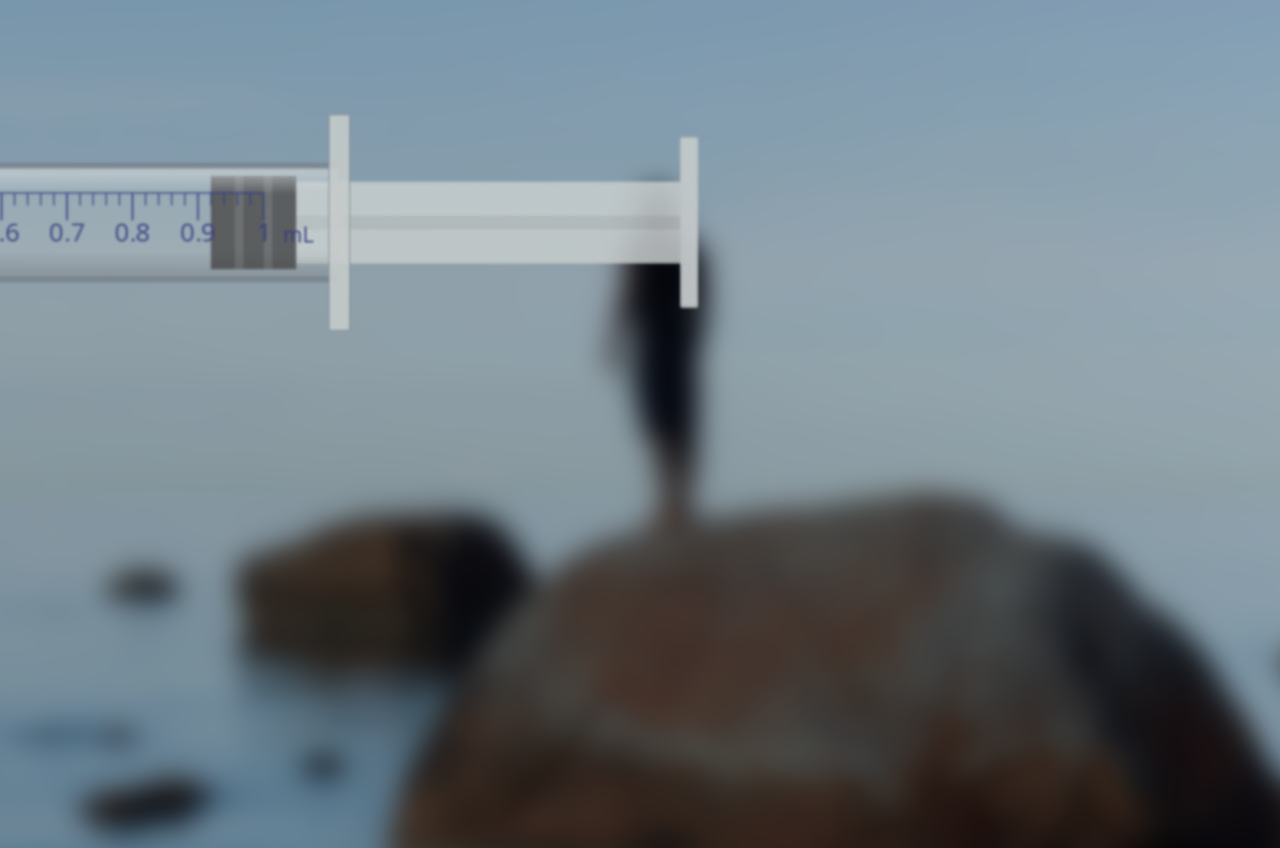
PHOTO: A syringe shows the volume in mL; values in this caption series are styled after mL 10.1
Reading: mL 0.92
